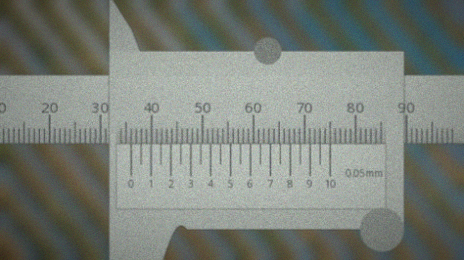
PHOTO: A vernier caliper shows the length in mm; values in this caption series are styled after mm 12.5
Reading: mm 36.0
